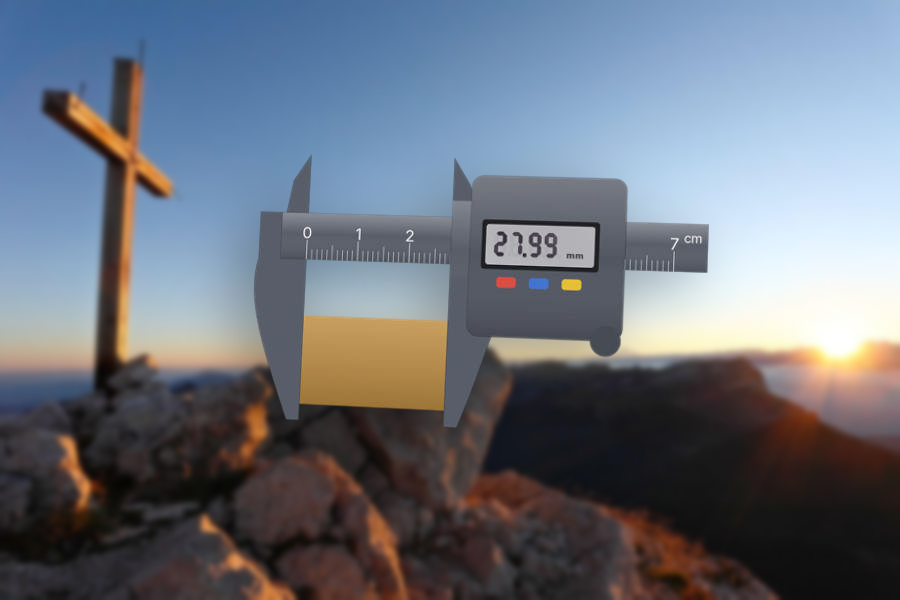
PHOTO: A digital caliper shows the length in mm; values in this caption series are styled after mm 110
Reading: mm 27.99
